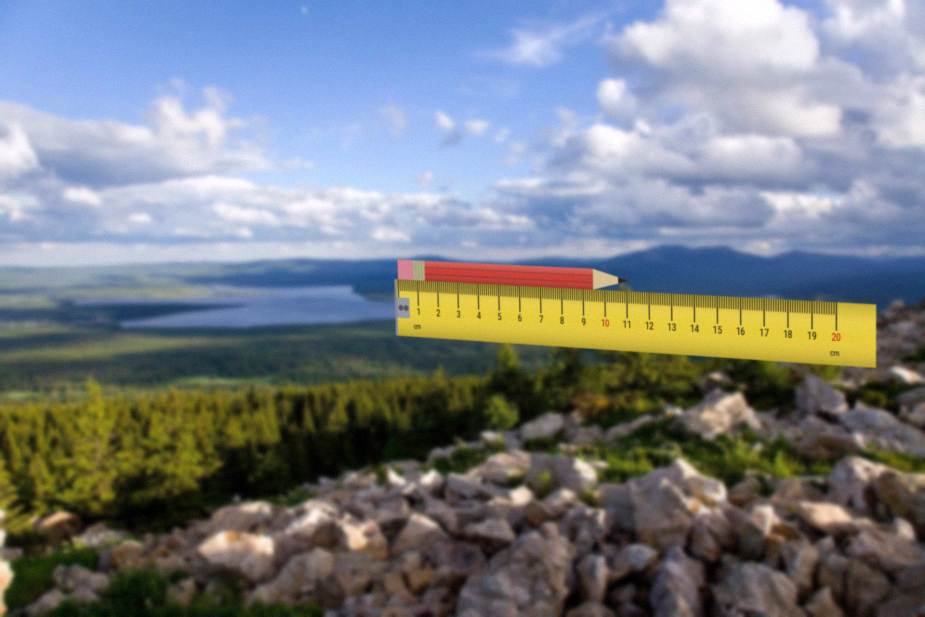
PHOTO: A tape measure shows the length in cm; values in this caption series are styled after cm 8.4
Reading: cm 11
